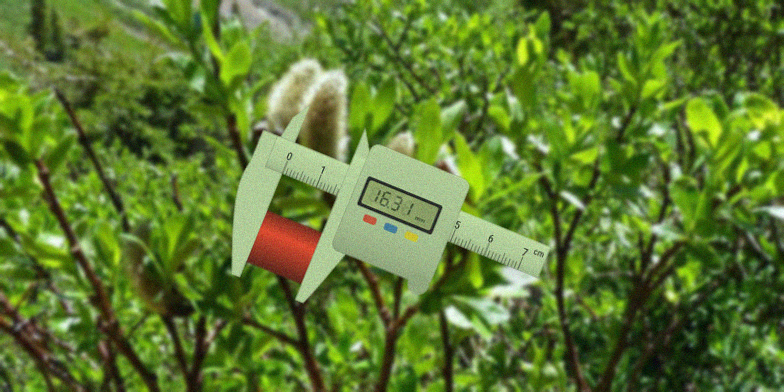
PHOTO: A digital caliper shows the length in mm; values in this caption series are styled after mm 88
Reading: mm 16.31
